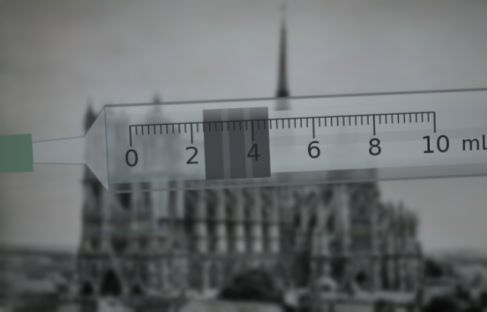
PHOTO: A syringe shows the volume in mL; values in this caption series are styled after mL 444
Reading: mL 2.4
